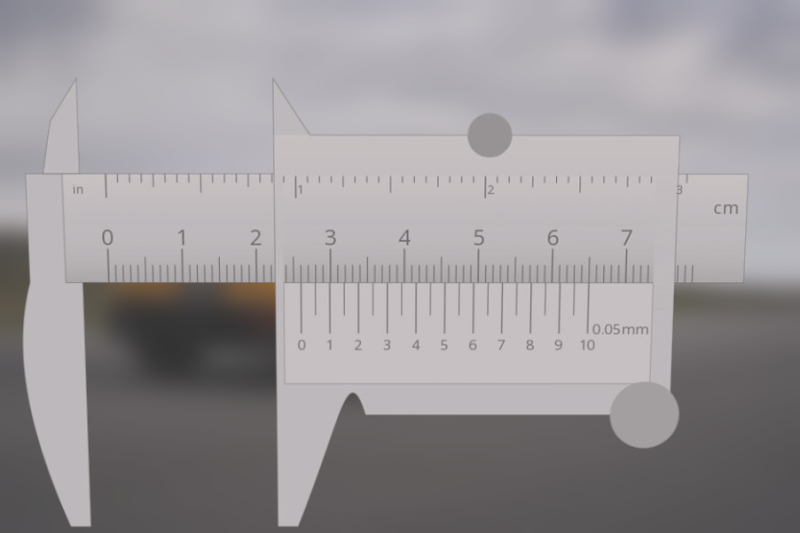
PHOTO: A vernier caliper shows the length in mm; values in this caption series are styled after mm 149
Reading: mm 26.0
